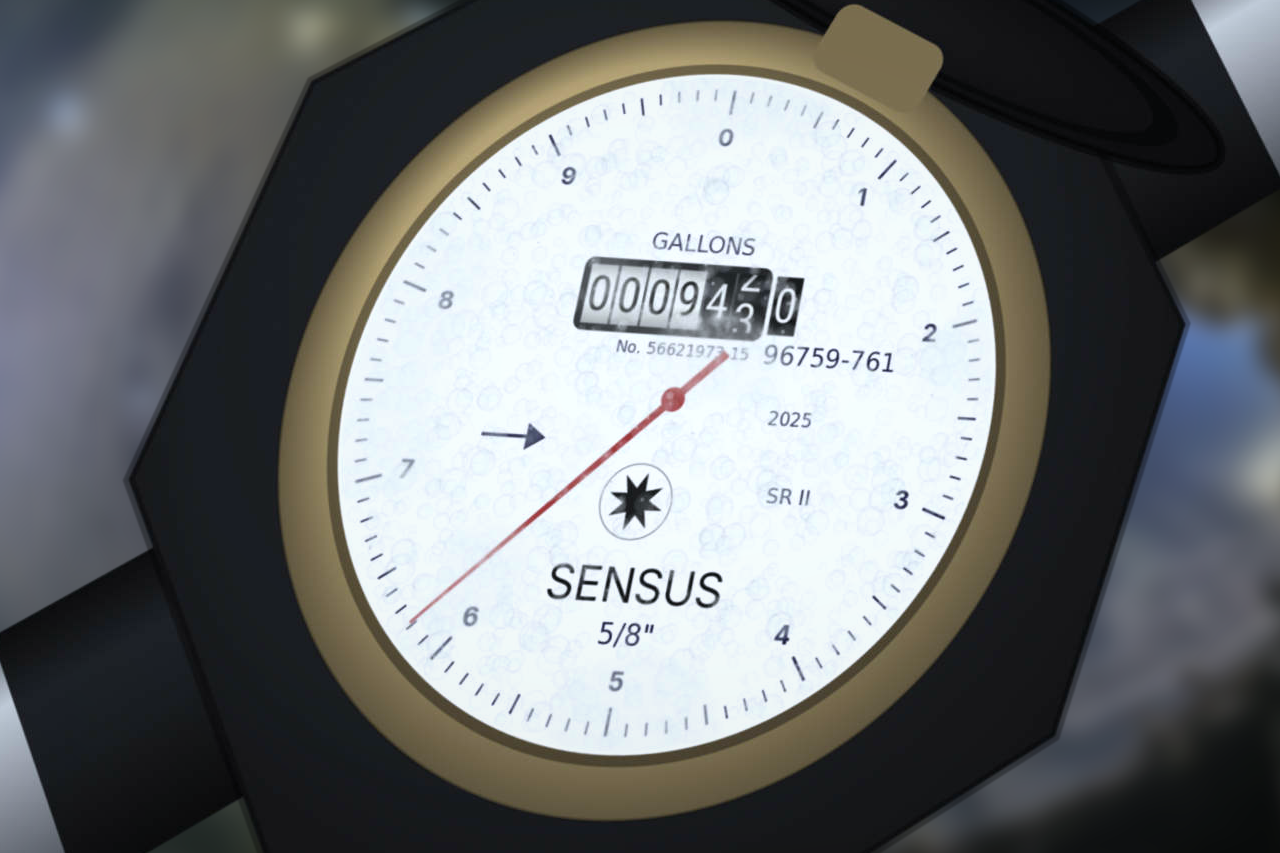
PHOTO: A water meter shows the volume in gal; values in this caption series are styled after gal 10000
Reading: gal 9426.2
